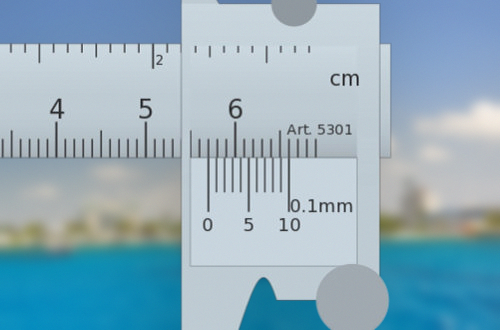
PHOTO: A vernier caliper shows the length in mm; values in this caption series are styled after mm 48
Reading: mm 57.0
